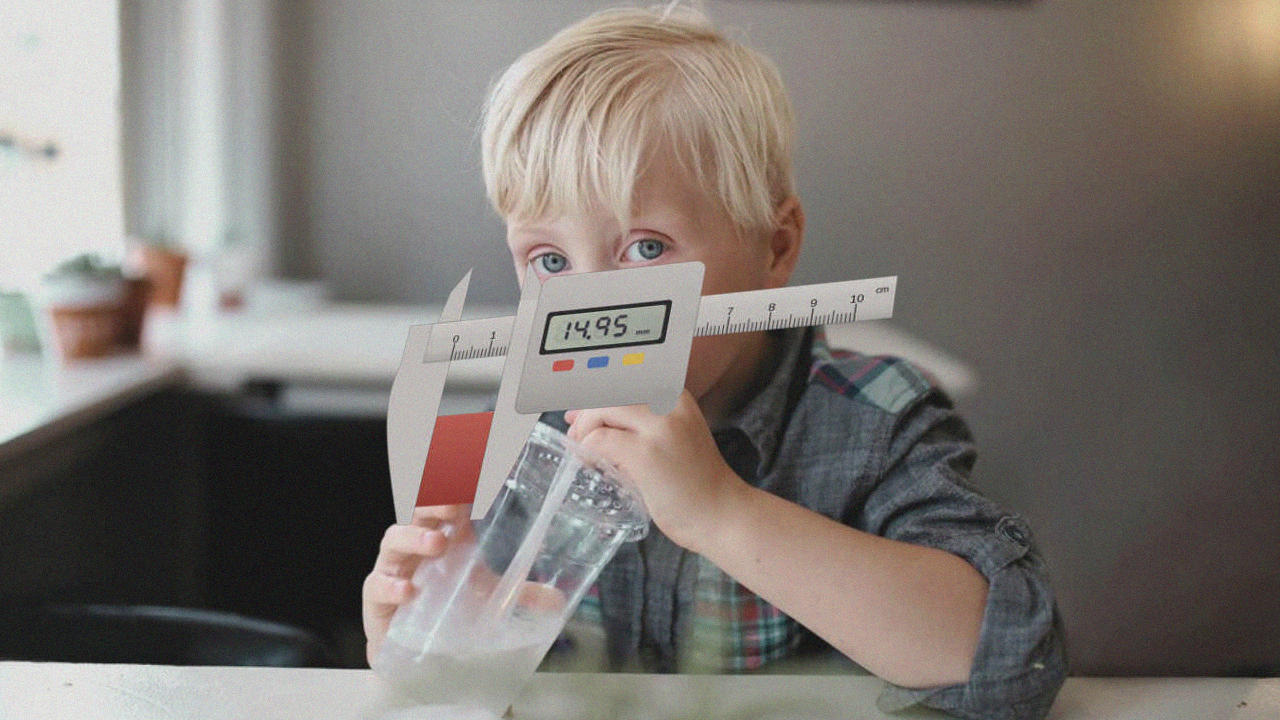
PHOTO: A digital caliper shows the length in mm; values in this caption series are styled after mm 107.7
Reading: mm 14.95
